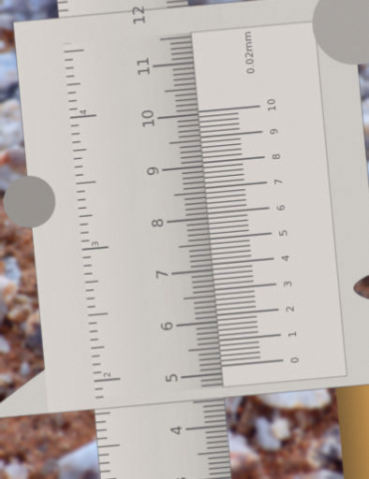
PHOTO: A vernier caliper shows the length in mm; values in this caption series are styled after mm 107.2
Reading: mm 51.5
